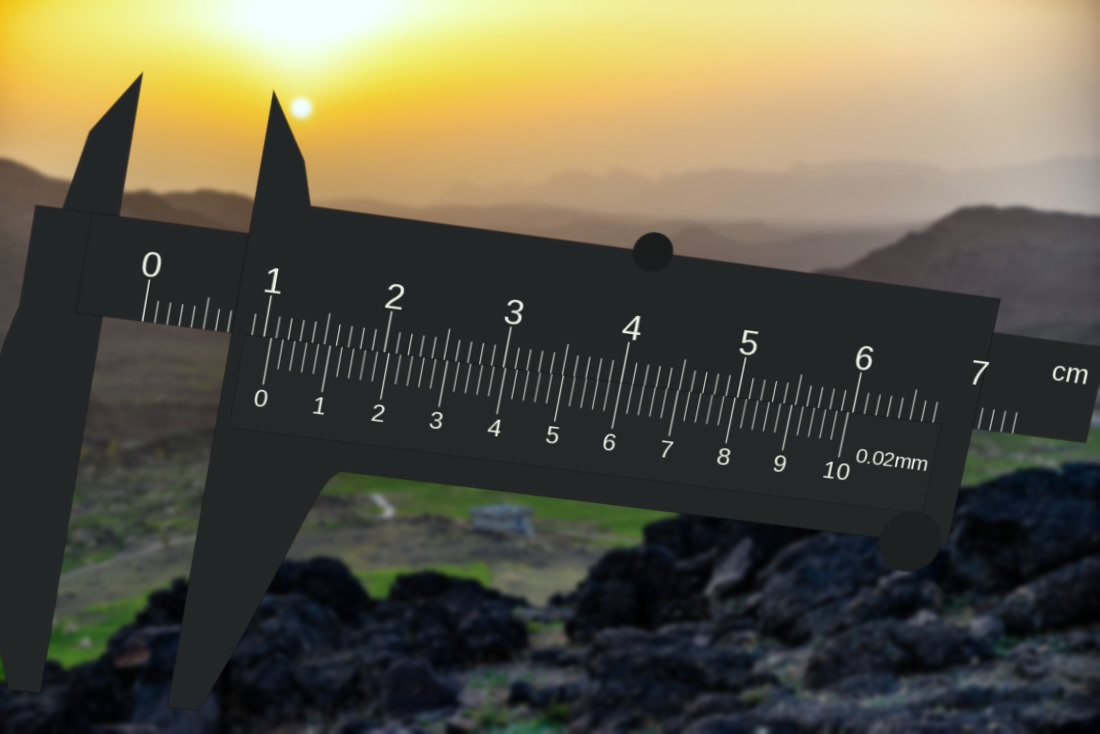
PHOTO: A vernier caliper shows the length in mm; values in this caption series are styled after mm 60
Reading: mm 10.6
